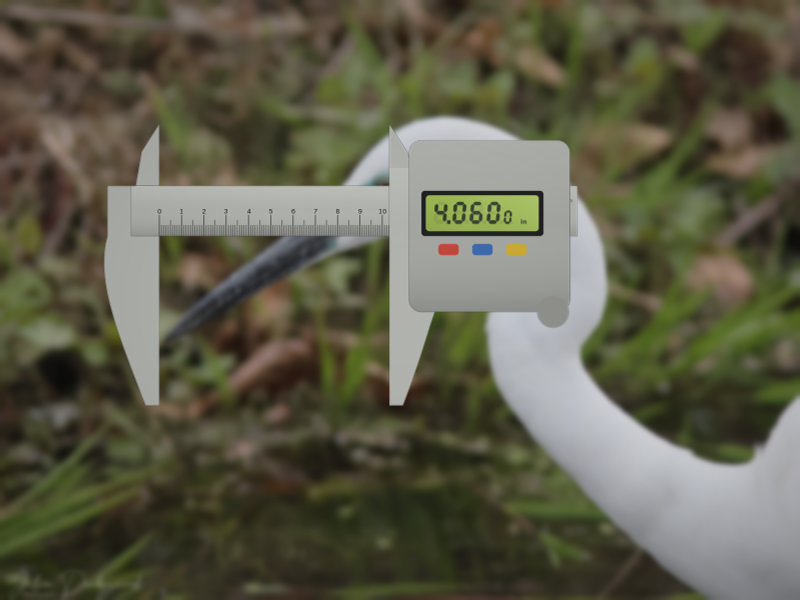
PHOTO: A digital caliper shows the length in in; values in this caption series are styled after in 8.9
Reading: in 4.0600
